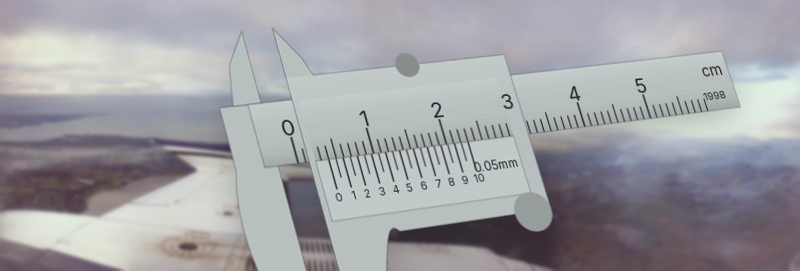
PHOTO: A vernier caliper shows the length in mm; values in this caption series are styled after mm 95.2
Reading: mm 4.0
